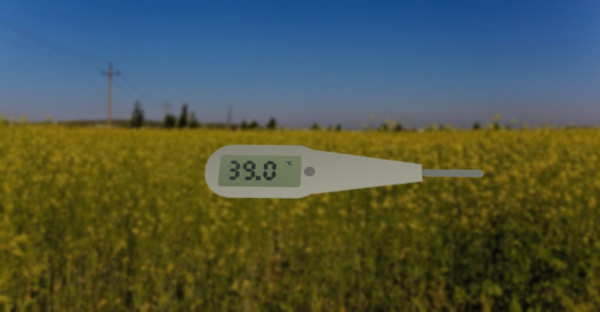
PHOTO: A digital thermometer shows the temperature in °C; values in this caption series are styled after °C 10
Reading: °C 39.0
